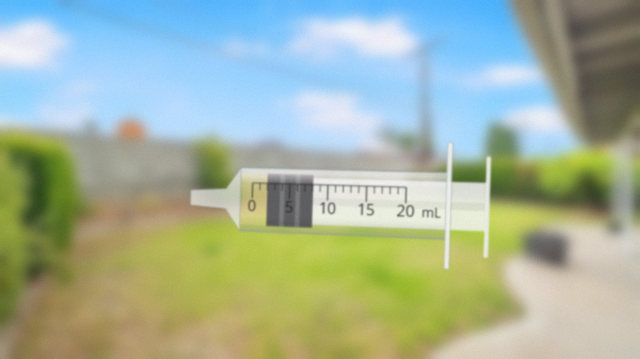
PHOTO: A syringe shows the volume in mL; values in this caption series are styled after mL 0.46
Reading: mL 2
